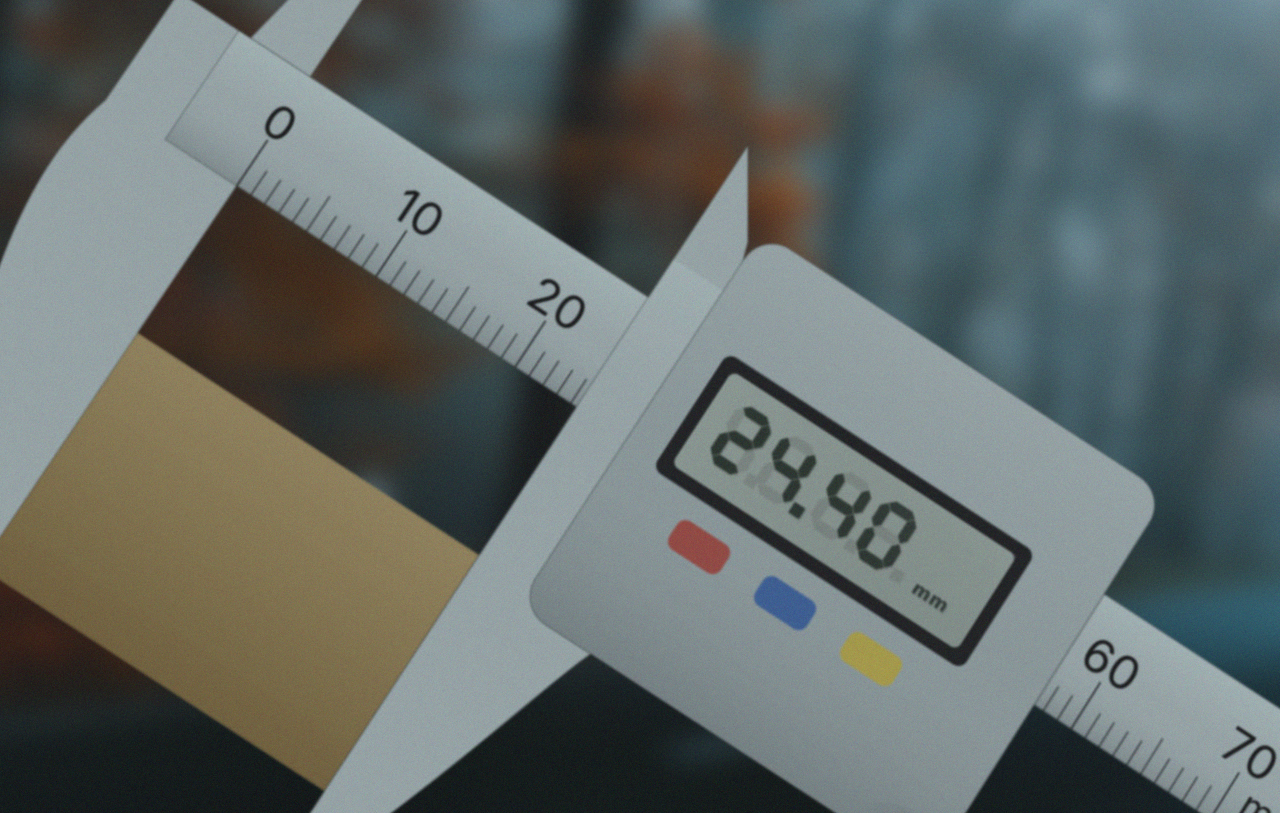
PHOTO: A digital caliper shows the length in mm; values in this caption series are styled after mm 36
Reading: mm 24.40
